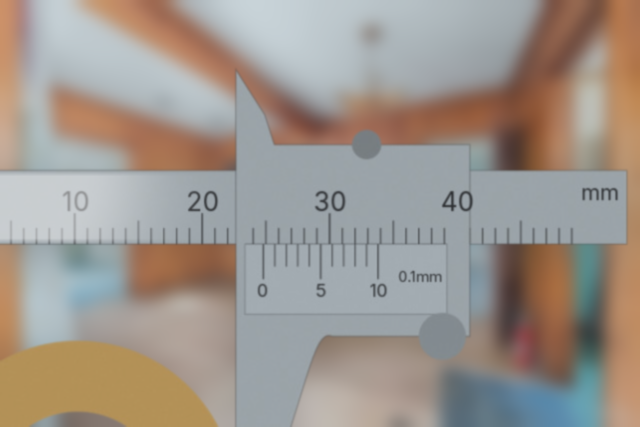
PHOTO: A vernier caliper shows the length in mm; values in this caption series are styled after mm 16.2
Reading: mm 24.8
